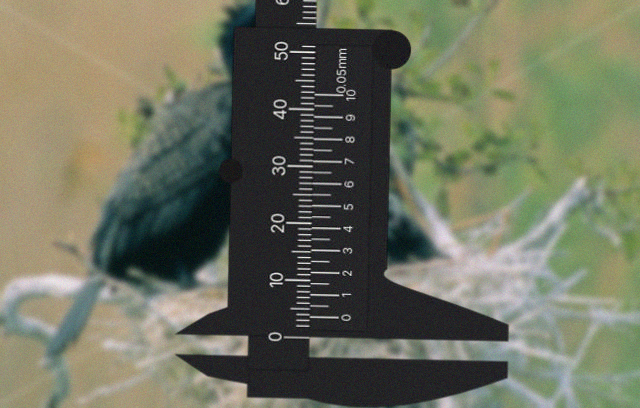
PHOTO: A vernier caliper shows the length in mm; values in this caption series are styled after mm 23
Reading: mm 3.6
